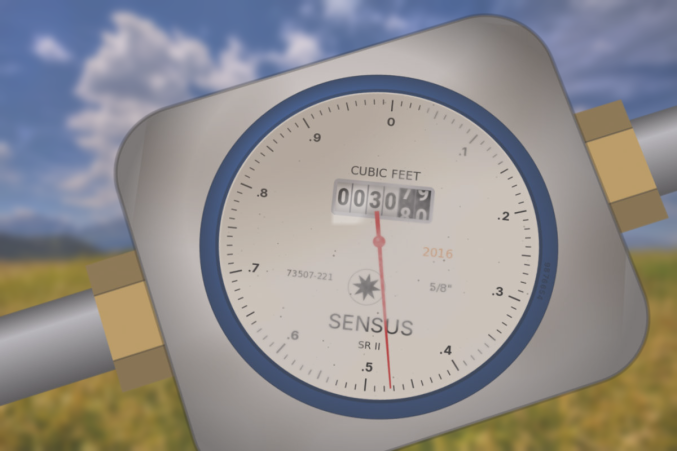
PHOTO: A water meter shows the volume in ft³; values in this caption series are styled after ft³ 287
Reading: ft³ 3079.47
